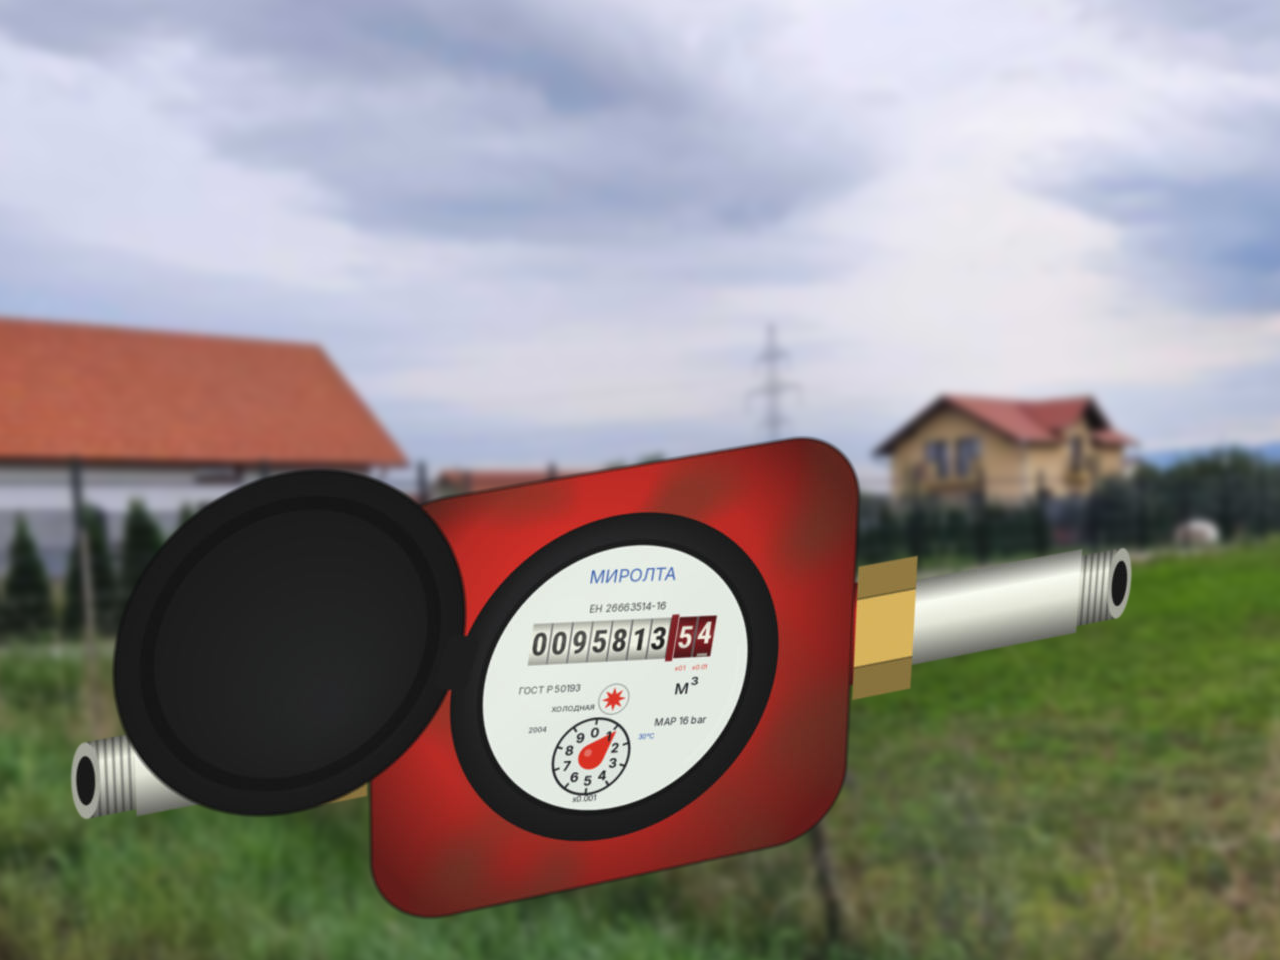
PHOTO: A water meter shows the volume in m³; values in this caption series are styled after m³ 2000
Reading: m³ 95813.541
